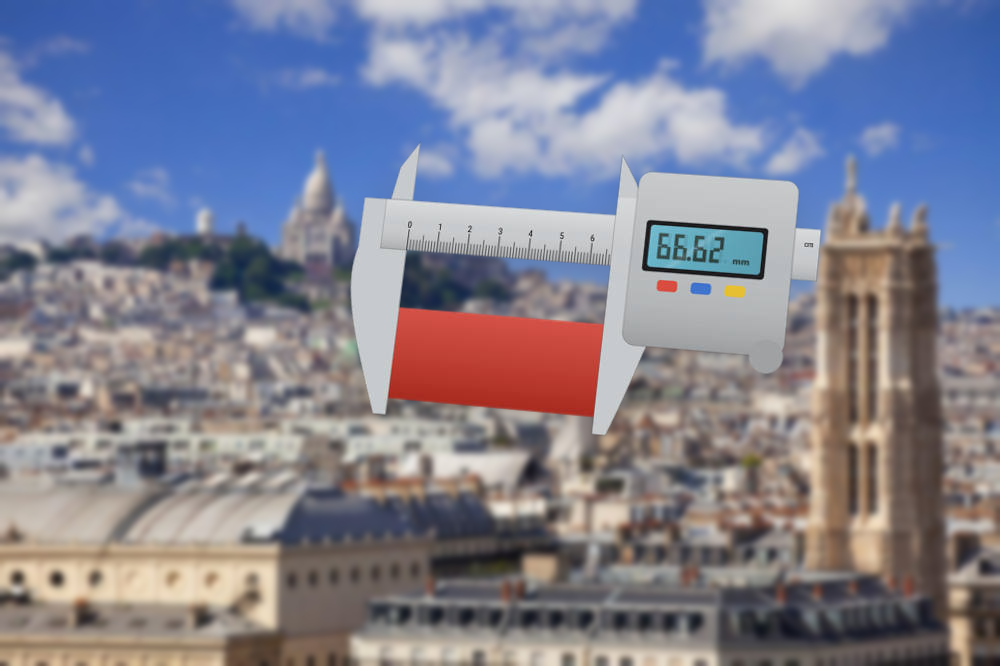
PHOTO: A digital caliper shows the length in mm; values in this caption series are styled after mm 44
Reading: mm 66.62
